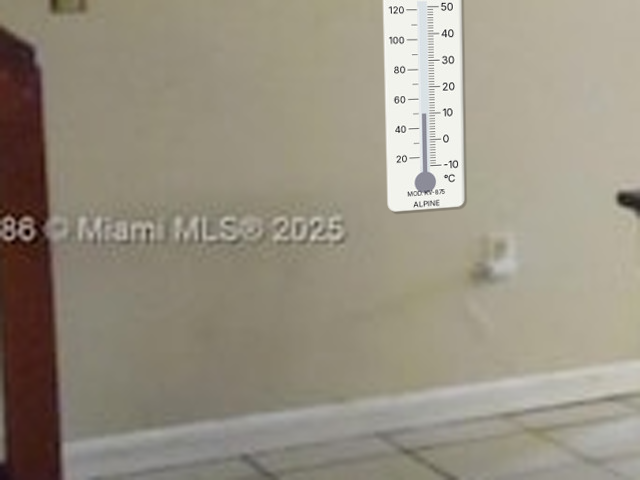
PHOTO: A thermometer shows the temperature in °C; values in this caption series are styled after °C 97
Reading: °C 10
